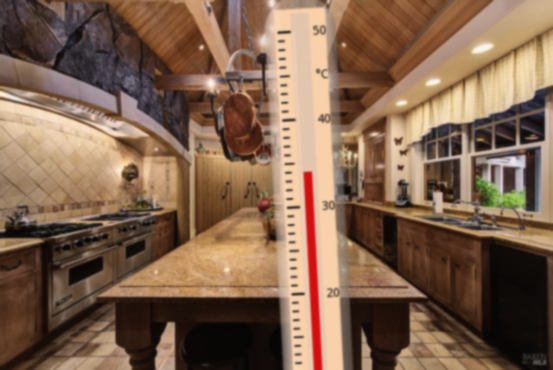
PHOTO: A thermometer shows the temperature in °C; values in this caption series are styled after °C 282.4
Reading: °C 34
